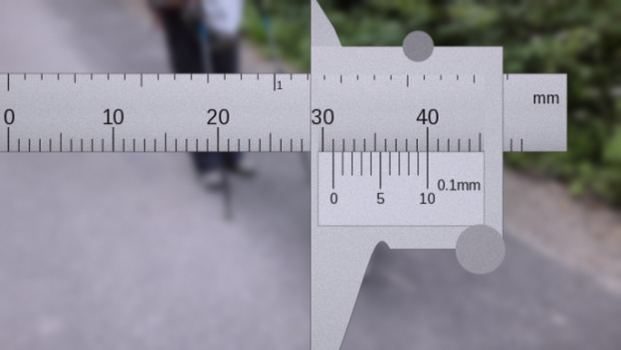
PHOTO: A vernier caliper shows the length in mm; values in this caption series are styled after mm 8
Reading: mm 31.0
